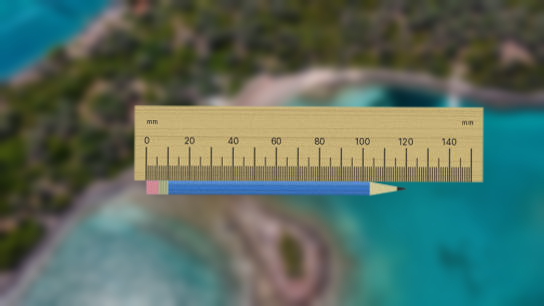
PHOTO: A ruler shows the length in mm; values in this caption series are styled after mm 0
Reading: mm 120
